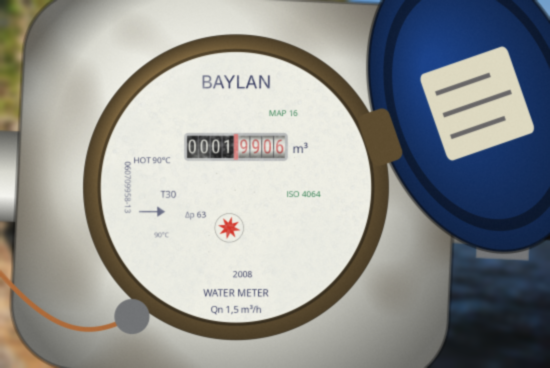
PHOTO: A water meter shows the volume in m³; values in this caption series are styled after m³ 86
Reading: m³ 1.9906
